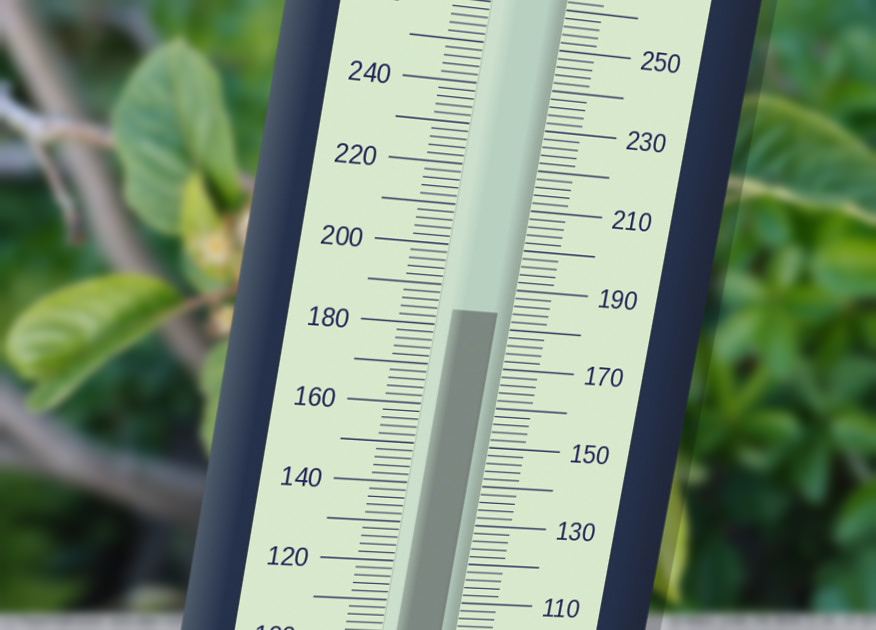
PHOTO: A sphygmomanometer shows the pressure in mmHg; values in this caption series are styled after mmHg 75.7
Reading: mmHg 184
